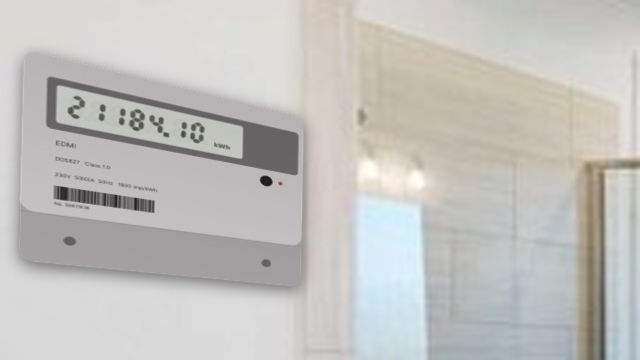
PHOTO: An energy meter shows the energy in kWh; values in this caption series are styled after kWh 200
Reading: kWh 21184.10
